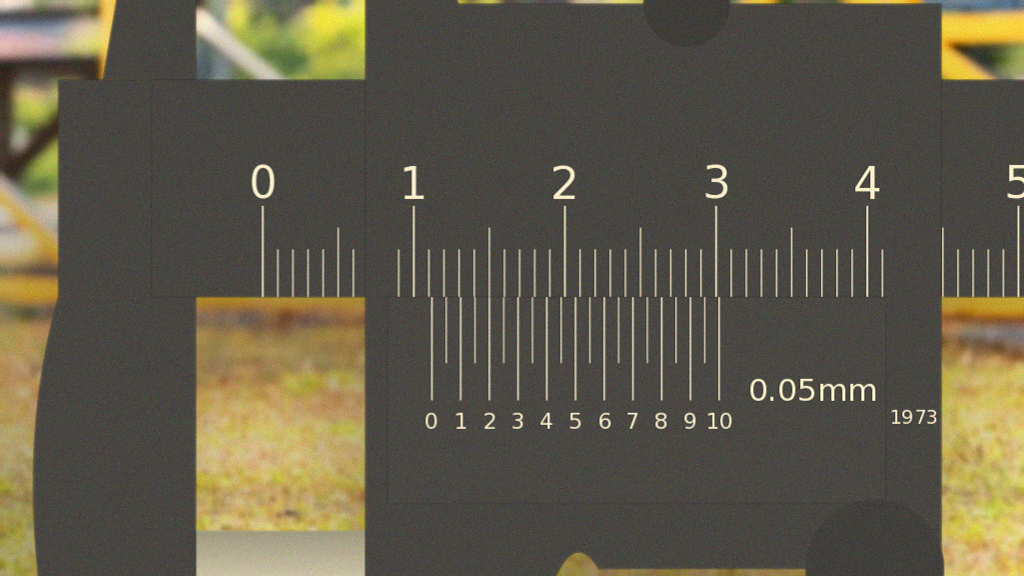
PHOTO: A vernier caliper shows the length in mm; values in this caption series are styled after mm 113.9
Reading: mm 11.2
